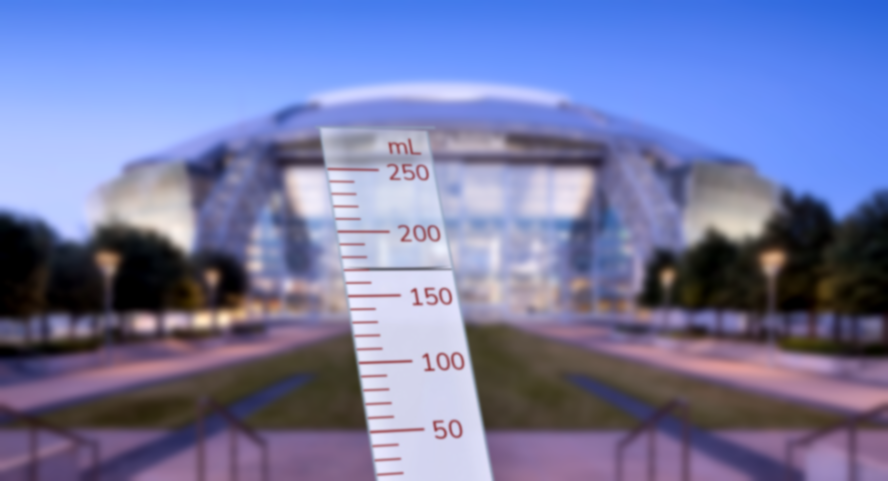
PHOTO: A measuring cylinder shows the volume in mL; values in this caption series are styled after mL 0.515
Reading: mL 170
